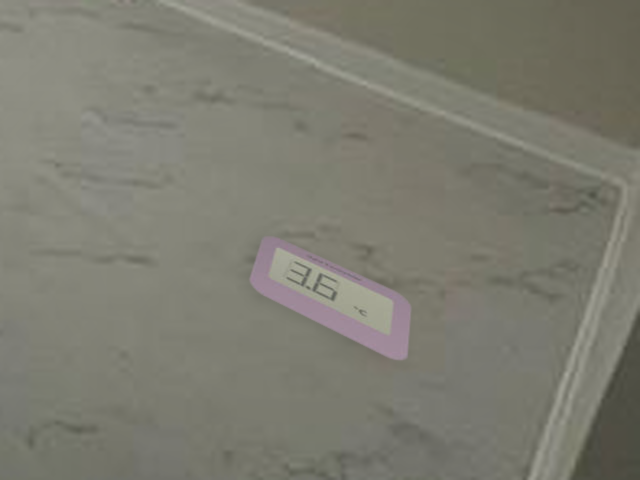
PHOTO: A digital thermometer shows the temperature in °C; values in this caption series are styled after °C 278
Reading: °C 3.6
